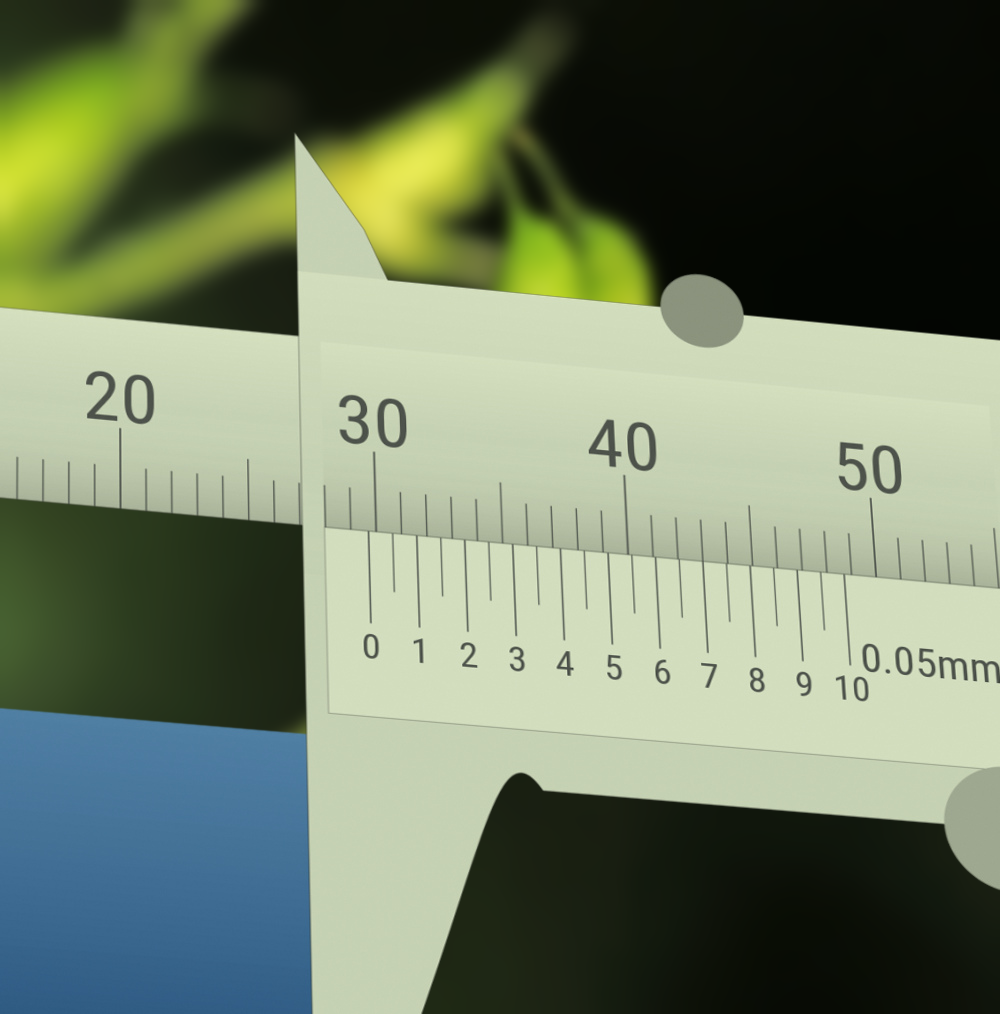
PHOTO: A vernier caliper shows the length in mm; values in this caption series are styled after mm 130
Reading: mm 29.70
